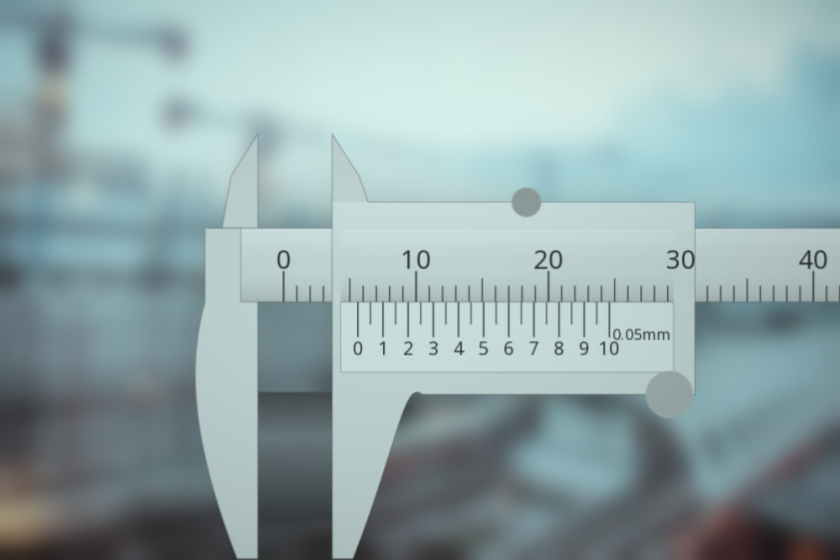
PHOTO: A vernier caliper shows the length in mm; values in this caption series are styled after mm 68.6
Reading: mm 5.6
